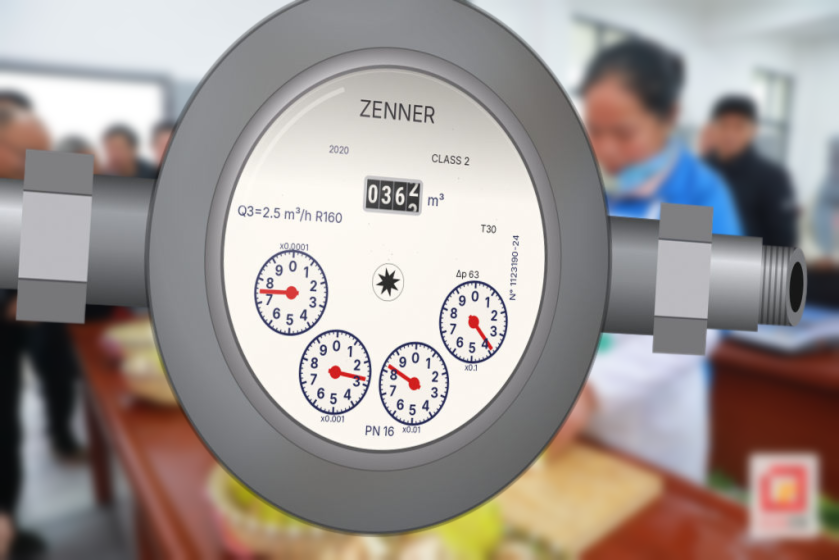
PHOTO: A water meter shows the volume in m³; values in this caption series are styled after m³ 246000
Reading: m³ 362.3827
